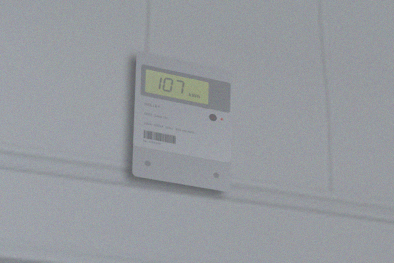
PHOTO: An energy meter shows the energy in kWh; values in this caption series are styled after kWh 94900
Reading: kWh 107
